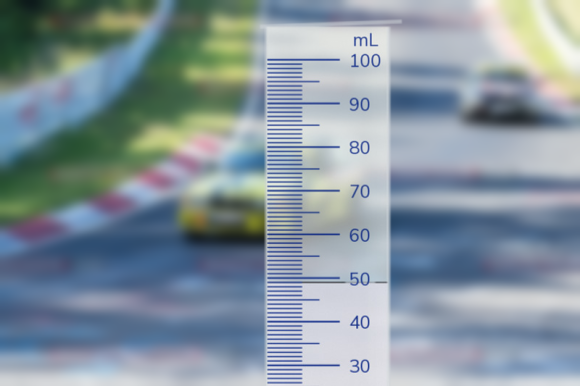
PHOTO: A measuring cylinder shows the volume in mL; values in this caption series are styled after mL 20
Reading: mL 49
